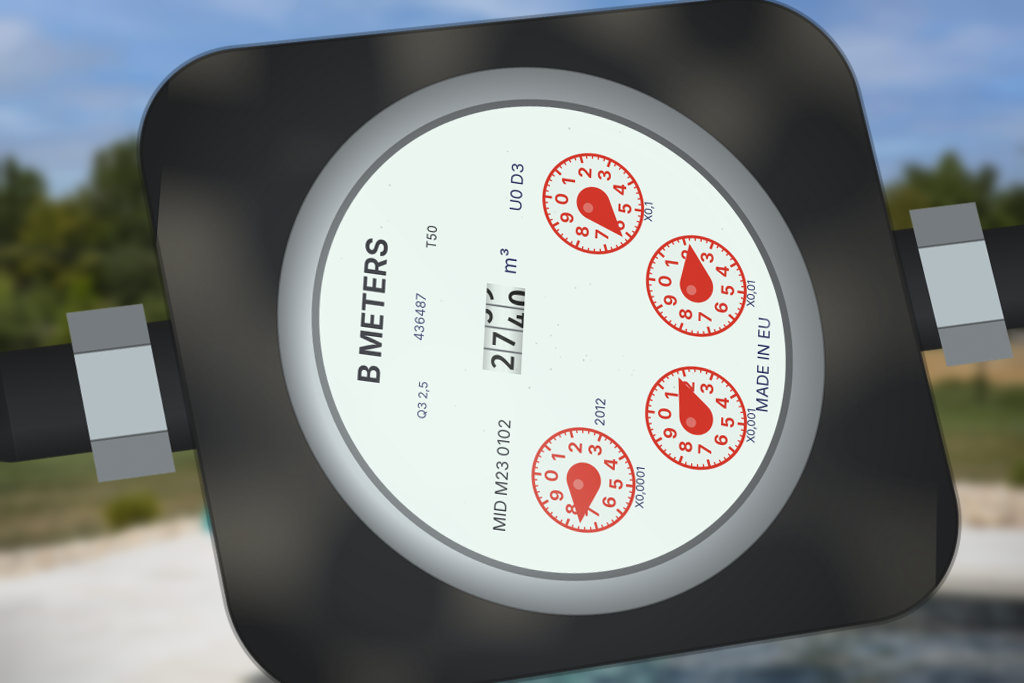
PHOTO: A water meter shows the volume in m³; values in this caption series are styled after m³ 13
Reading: m³ 2739.6217
